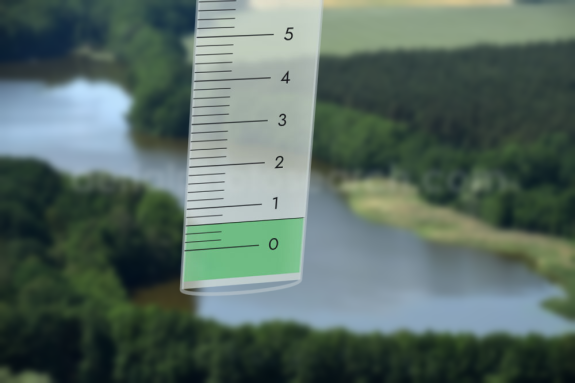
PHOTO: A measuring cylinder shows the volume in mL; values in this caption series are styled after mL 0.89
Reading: mL 0.6
